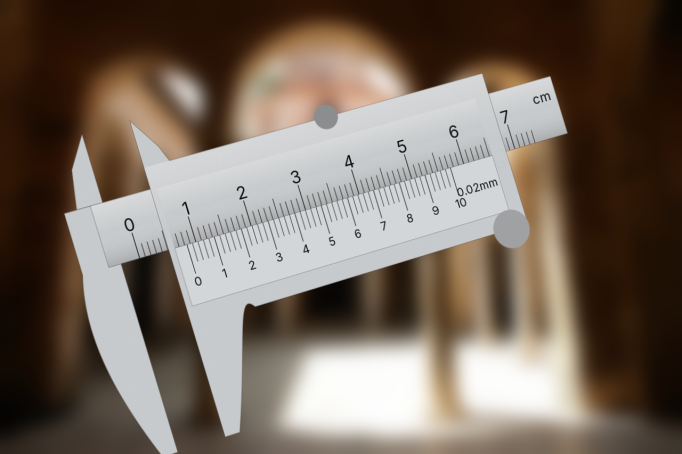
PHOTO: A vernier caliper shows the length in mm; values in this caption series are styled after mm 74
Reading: mm 8.4
